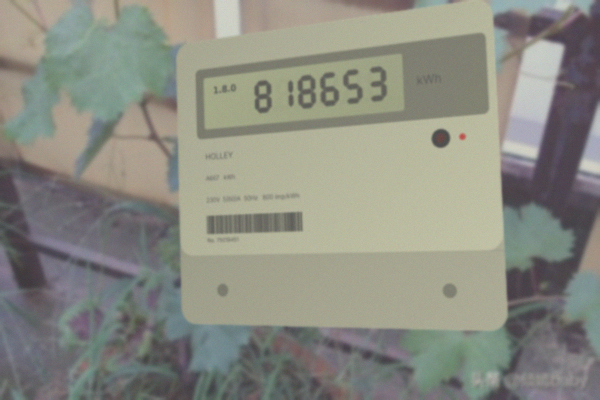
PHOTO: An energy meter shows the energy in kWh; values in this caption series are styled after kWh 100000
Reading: kWh 818653
